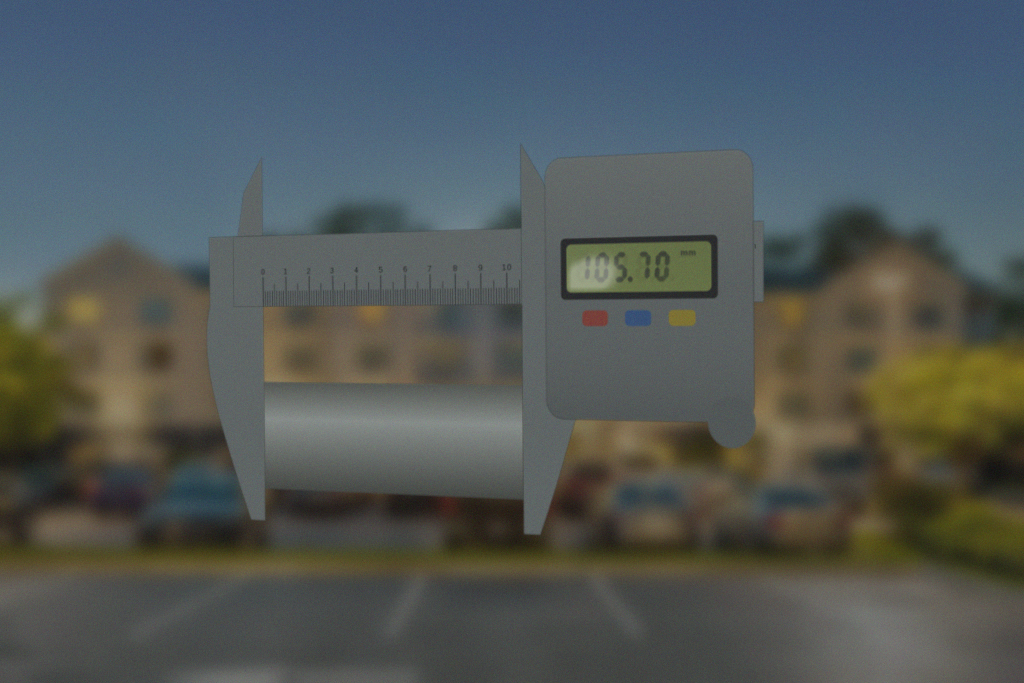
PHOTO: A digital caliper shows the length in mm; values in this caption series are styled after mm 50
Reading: mm 105.70
